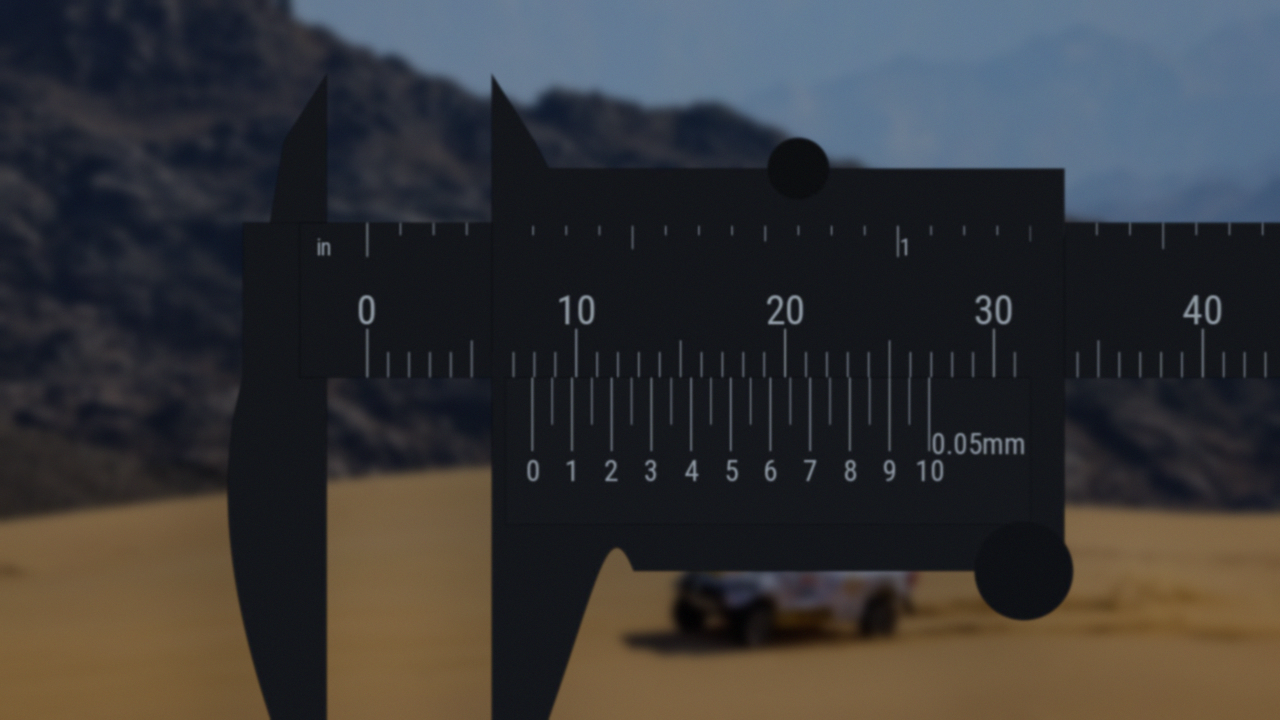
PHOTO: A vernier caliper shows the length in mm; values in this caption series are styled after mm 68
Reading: mm 7.9
